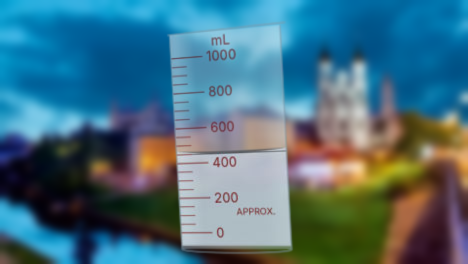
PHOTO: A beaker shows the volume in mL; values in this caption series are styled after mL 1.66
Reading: mL 450
